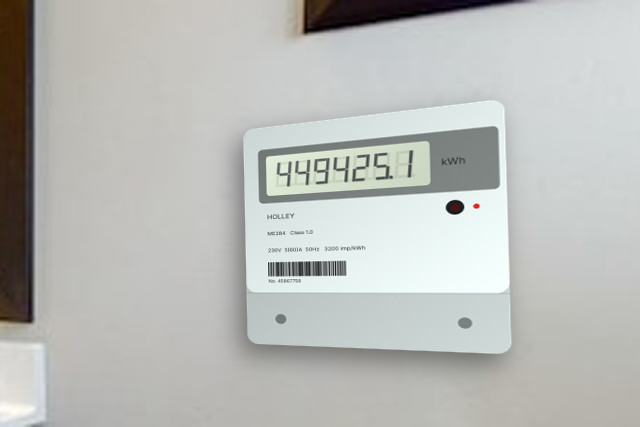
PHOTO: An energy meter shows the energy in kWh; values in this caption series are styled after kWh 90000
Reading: kWh 449425.1
